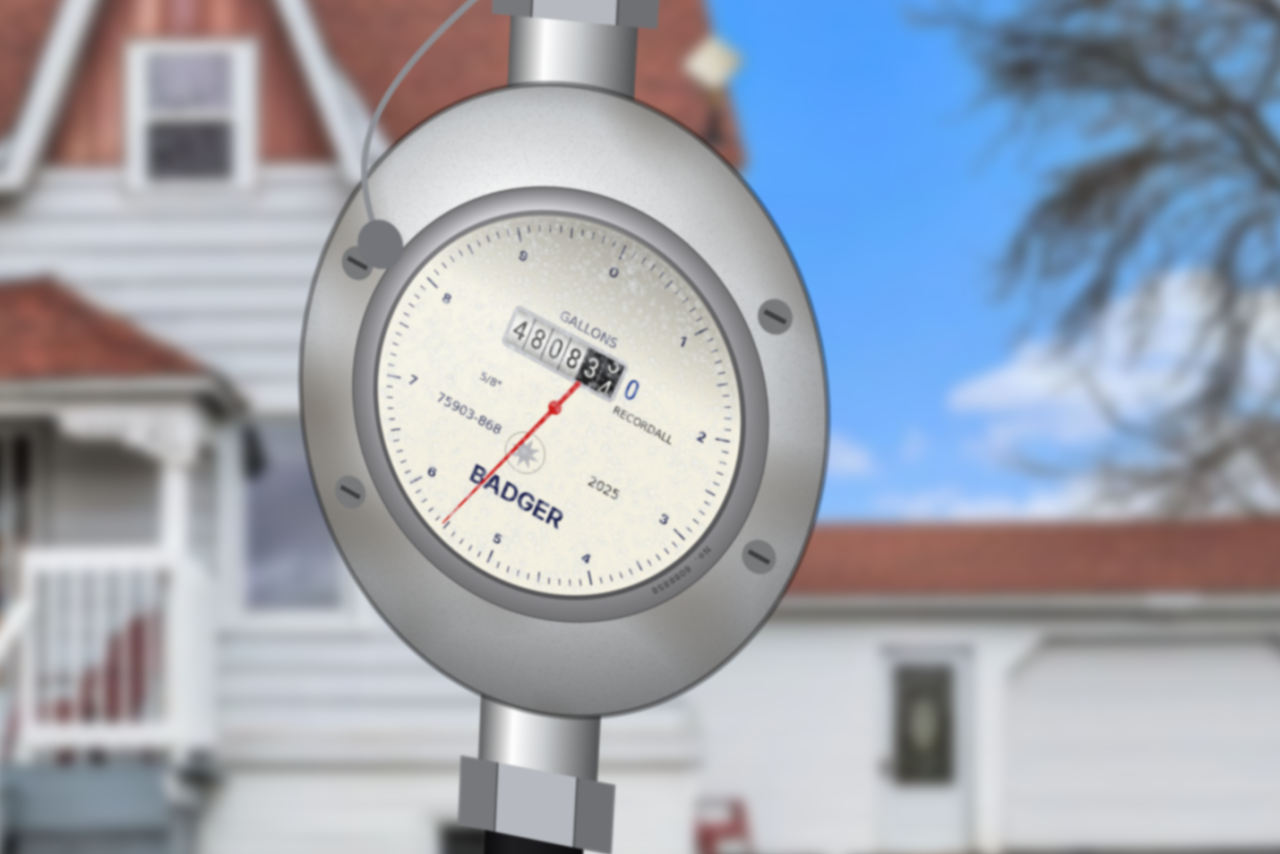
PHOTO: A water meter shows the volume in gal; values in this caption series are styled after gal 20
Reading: gal 4808335.5
